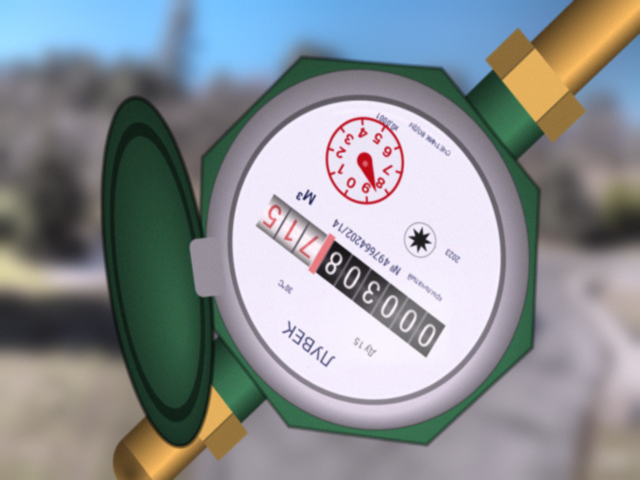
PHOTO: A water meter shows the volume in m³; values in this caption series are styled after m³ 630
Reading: m³ 308.7158
